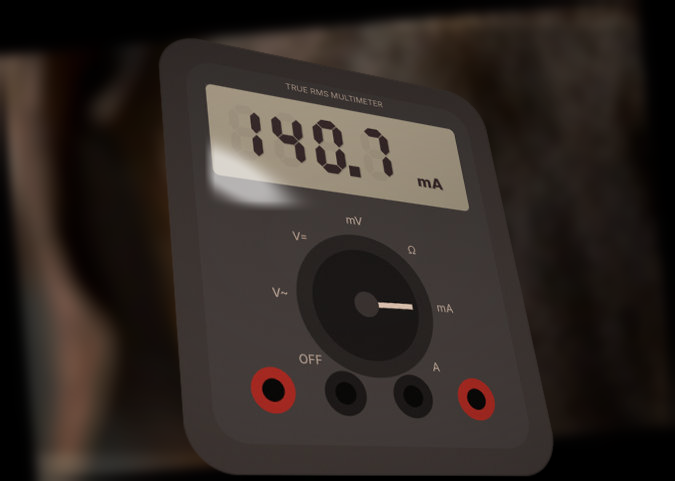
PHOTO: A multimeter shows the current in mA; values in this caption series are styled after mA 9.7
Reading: mA 140.7
